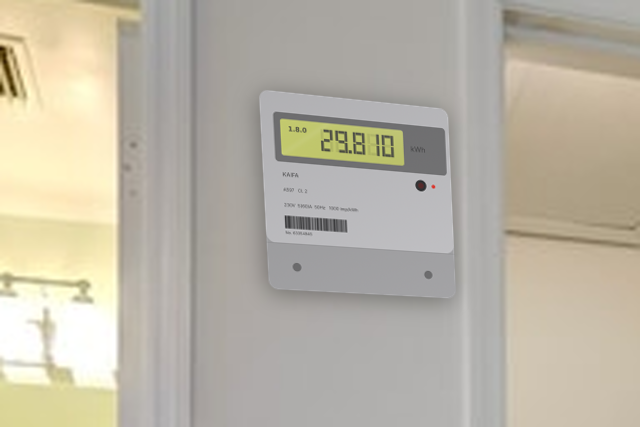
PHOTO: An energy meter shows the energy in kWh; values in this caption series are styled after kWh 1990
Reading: kWh 29.810
